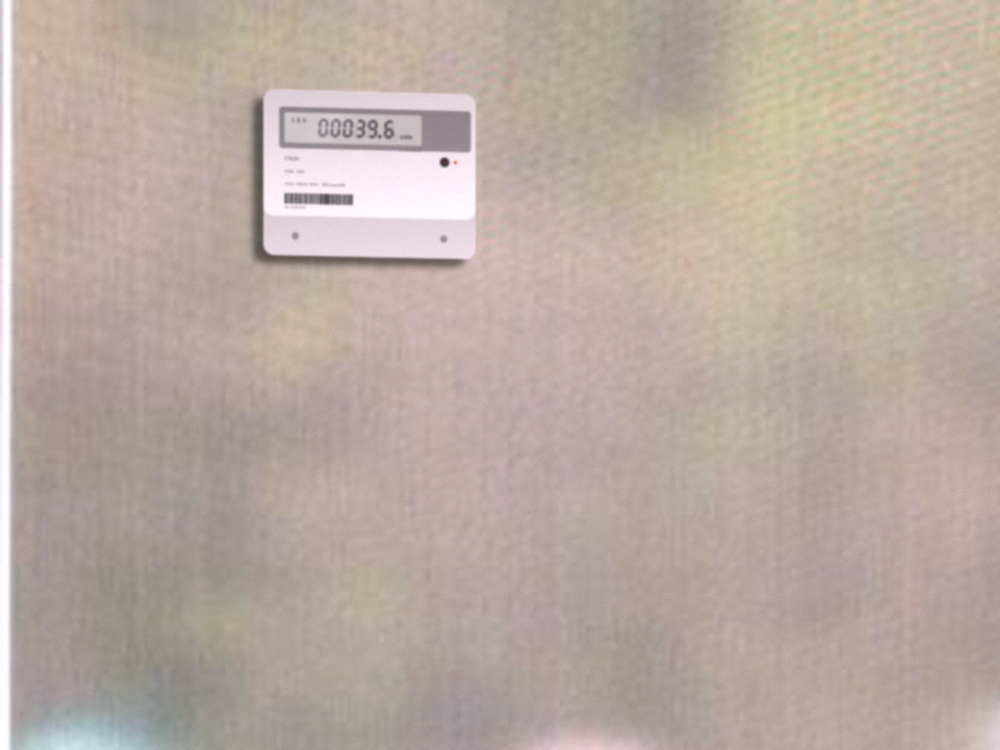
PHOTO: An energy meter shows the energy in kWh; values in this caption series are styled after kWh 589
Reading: kWh 39.6
